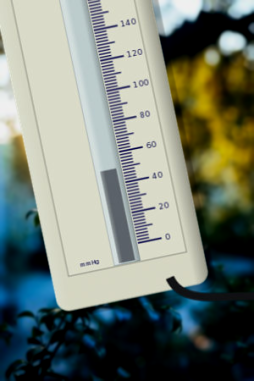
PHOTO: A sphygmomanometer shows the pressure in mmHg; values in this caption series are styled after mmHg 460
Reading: mmHg 50
